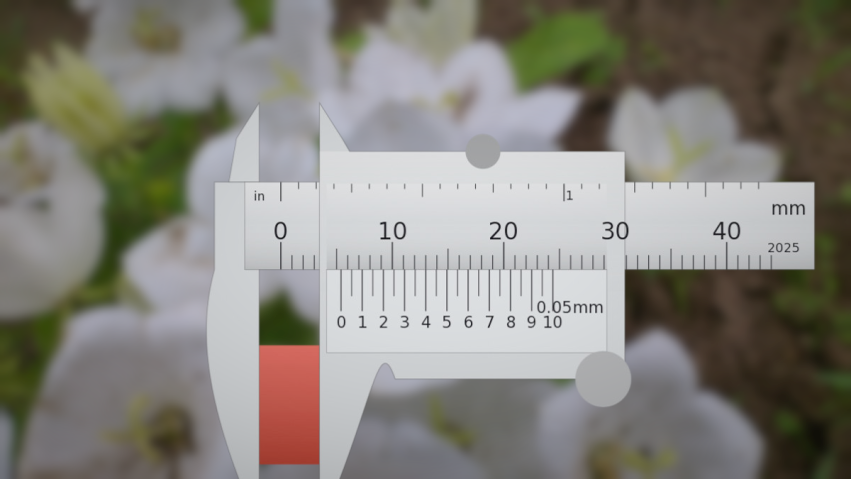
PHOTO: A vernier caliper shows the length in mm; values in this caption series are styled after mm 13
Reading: mm 5.4
